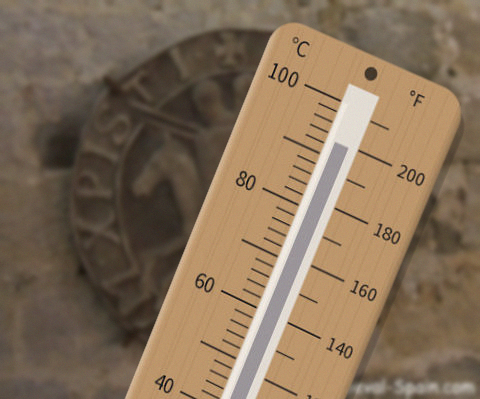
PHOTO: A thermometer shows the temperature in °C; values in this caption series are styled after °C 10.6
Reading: °C 93
